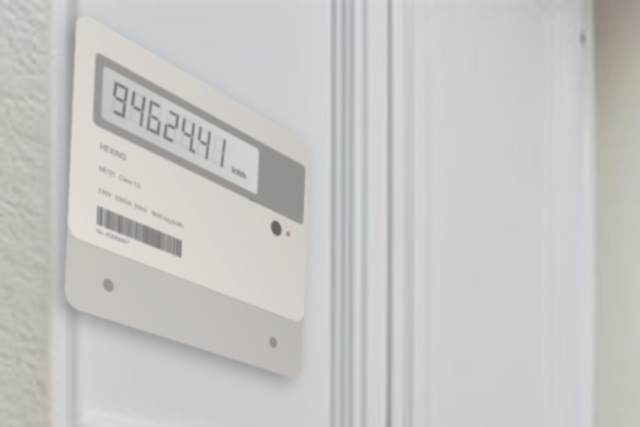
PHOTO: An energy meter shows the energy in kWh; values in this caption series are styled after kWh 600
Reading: kWh 94624.41
